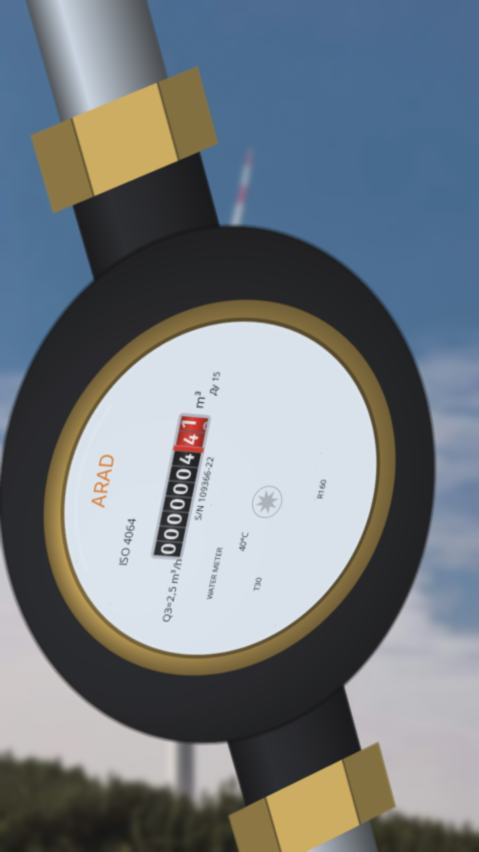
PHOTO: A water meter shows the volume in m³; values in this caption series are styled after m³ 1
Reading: m³ 4.41
